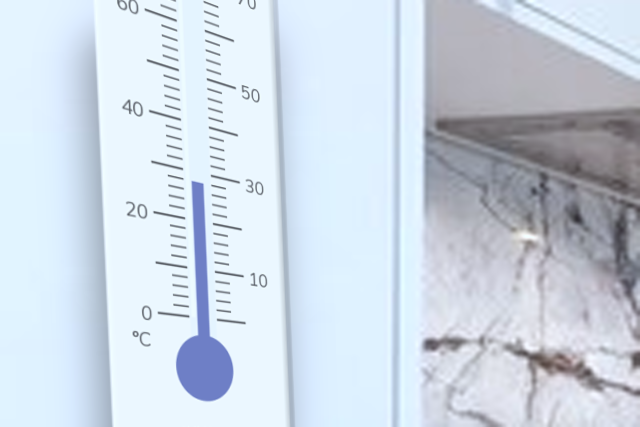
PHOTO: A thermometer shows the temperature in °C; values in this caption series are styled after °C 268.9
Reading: °C 28
